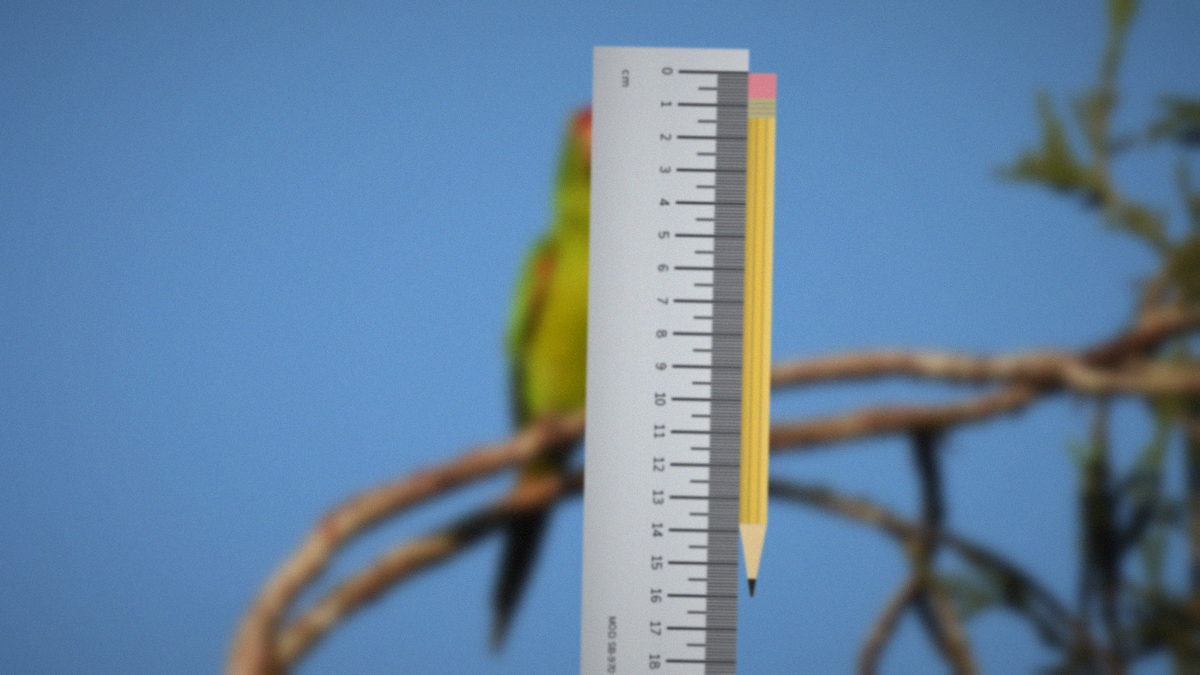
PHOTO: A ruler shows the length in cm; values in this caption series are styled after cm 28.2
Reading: cm 16
